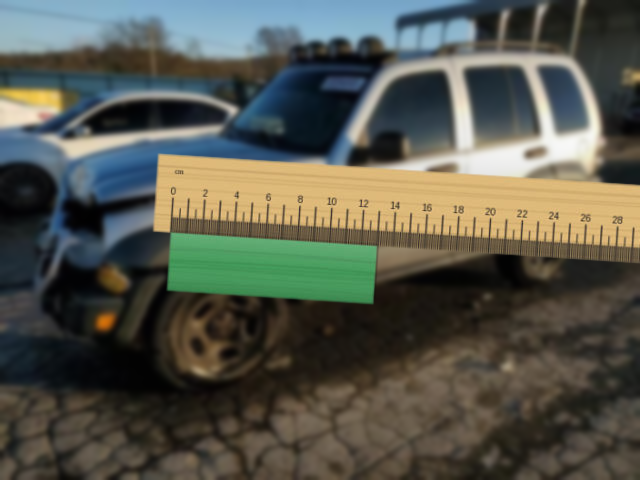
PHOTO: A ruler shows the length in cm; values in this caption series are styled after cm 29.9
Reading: cm 13
